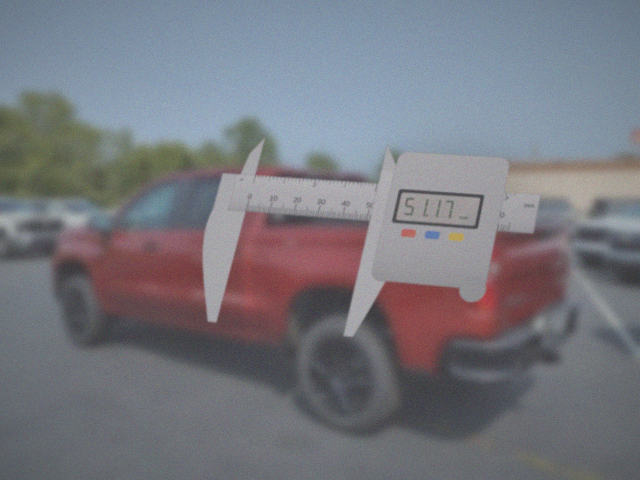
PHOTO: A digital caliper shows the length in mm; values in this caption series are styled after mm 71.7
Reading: mm 51.17
